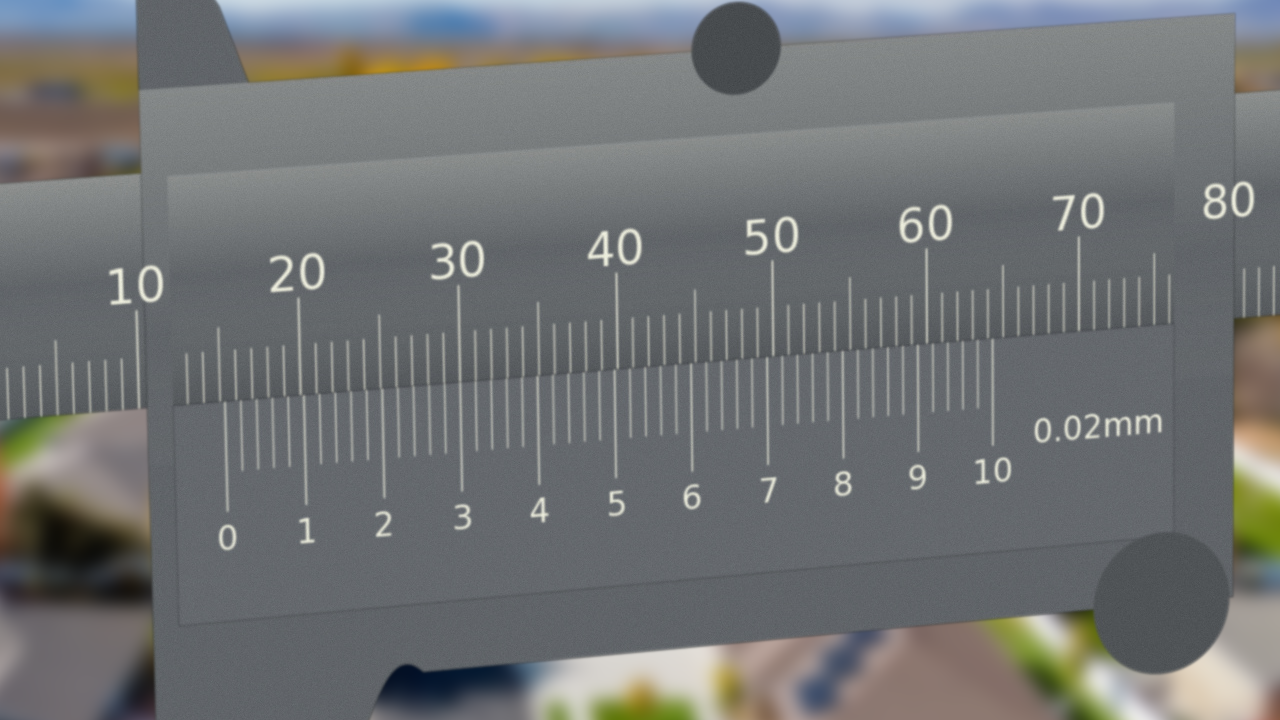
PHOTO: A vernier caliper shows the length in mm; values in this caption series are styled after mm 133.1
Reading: mm 15.3
